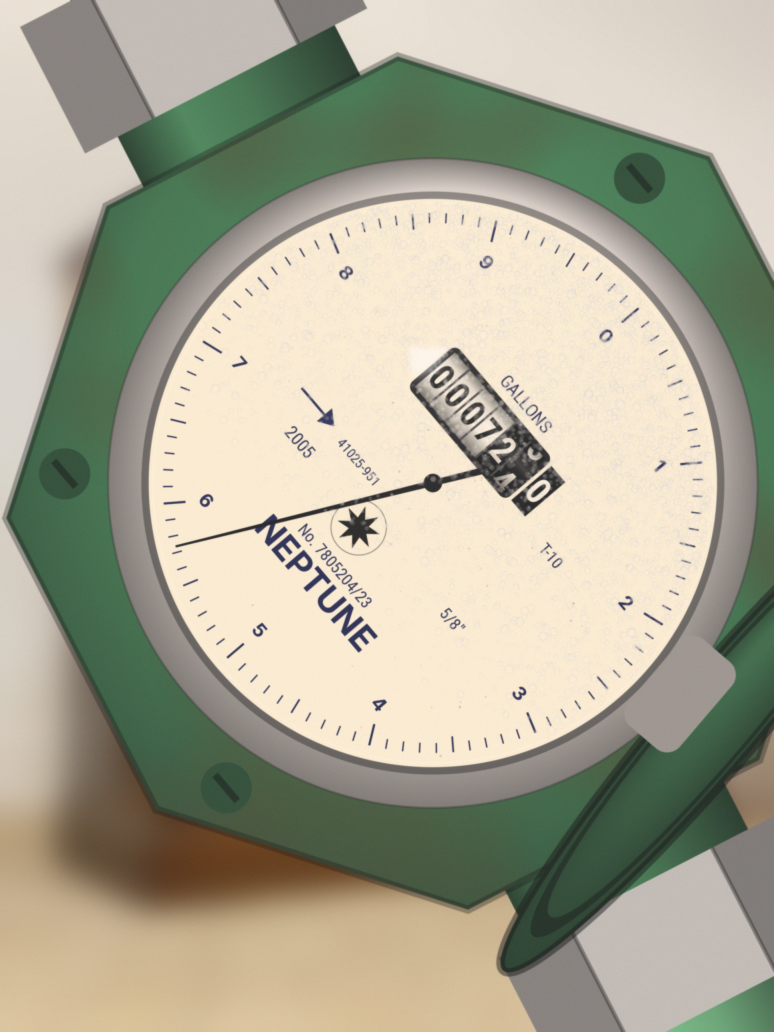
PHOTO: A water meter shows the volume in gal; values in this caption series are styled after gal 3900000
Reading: gal 7235.7
